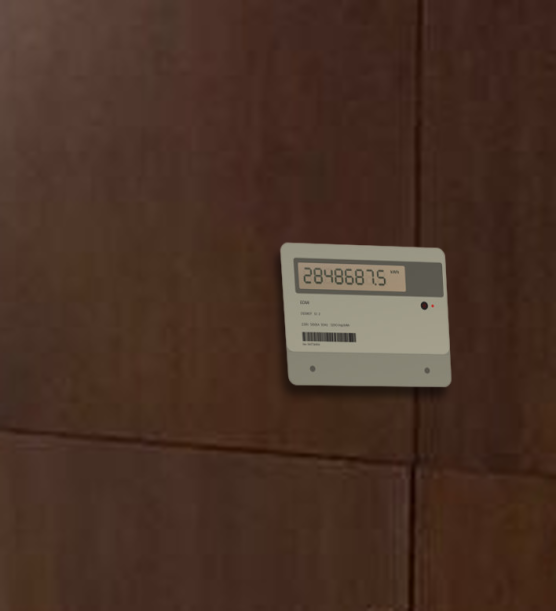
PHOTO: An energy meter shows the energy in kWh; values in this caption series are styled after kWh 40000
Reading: kWh 2848687.5
